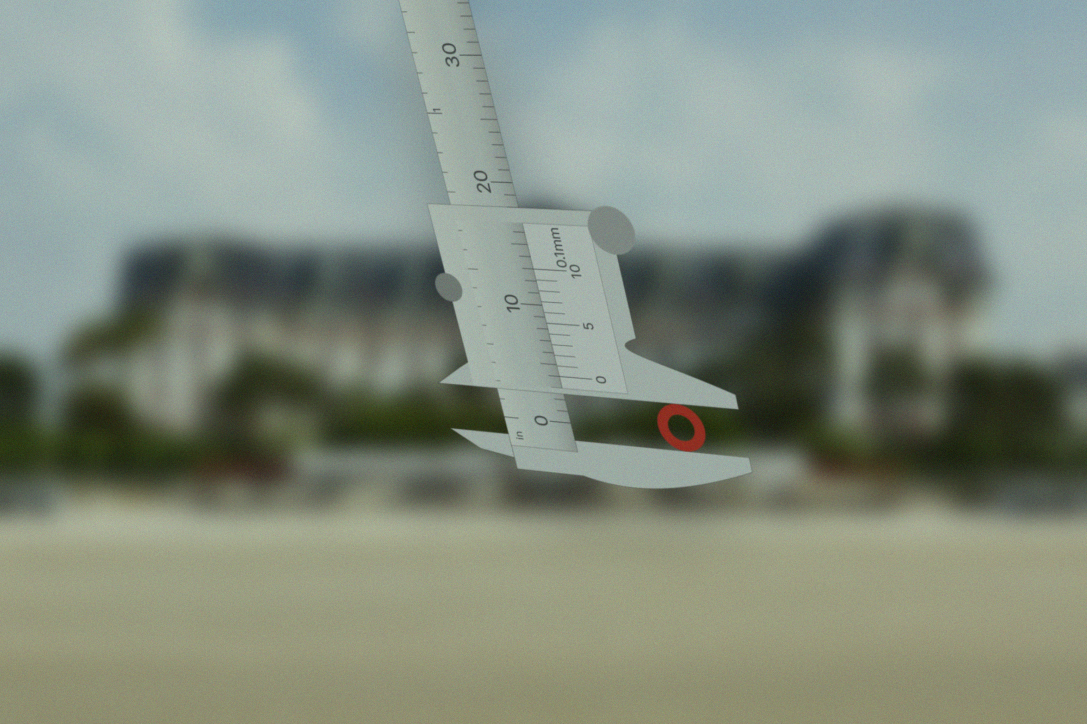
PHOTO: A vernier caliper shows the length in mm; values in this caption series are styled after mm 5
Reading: mm 4.0
